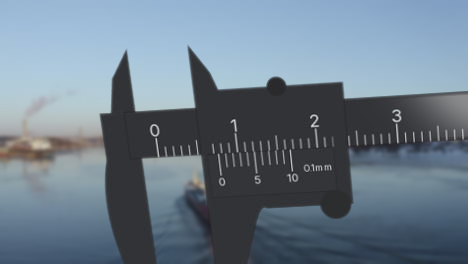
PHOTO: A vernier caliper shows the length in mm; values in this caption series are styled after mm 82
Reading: mm 7.6
